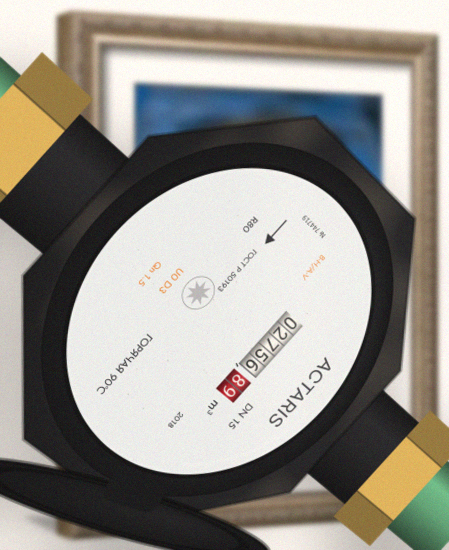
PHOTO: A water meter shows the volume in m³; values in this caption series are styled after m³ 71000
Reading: m³ 2756.89
